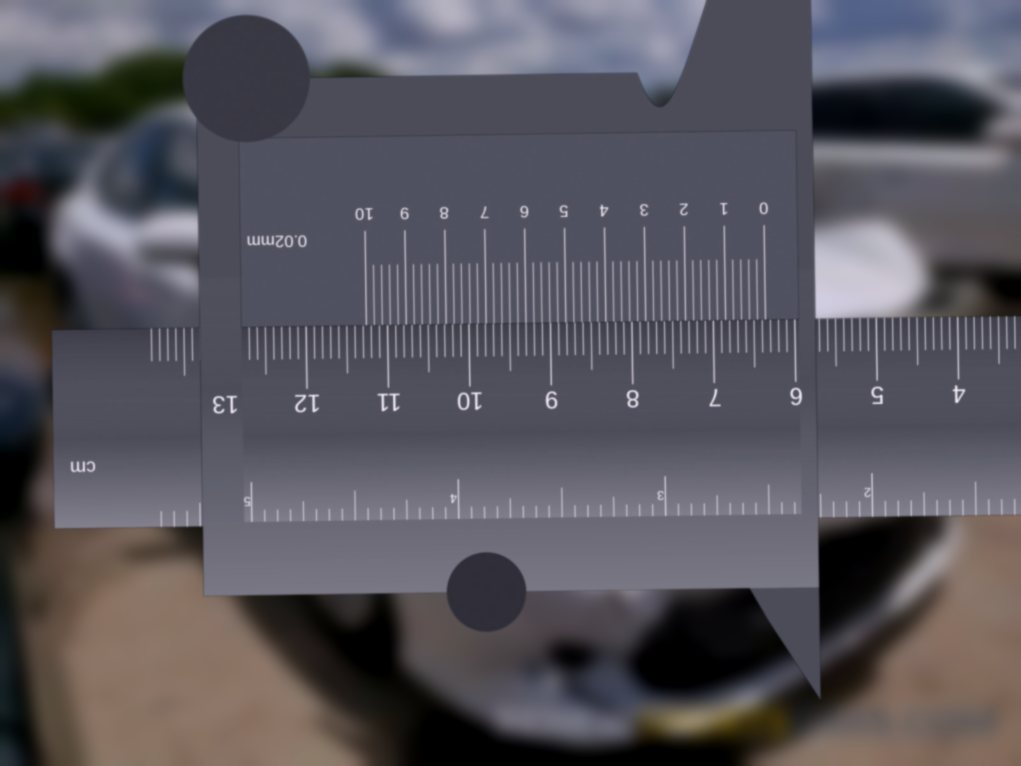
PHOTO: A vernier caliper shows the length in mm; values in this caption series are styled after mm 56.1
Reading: mm 63.6
